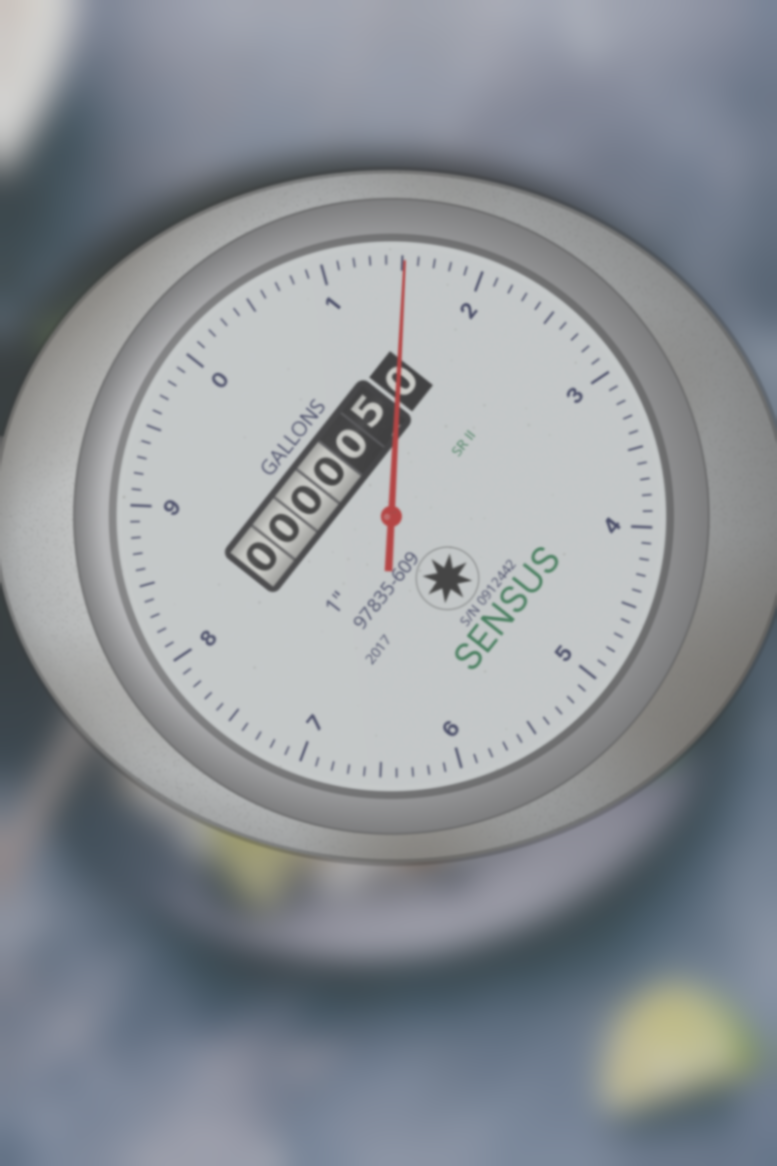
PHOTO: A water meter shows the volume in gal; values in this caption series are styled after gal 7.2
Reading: gal 51.5
